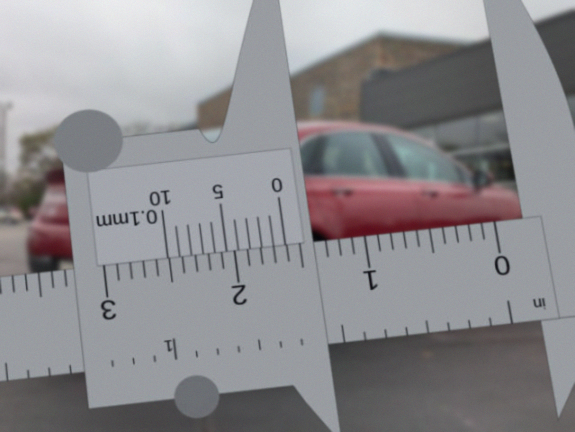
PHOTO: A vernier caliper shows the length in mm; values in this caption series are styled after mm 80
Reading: mm 16.1
